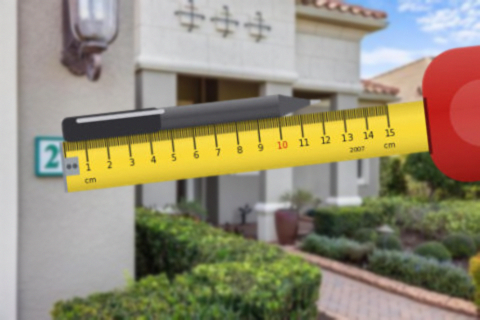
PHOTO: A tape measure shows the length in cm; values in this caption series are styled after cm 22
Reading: cm 12
